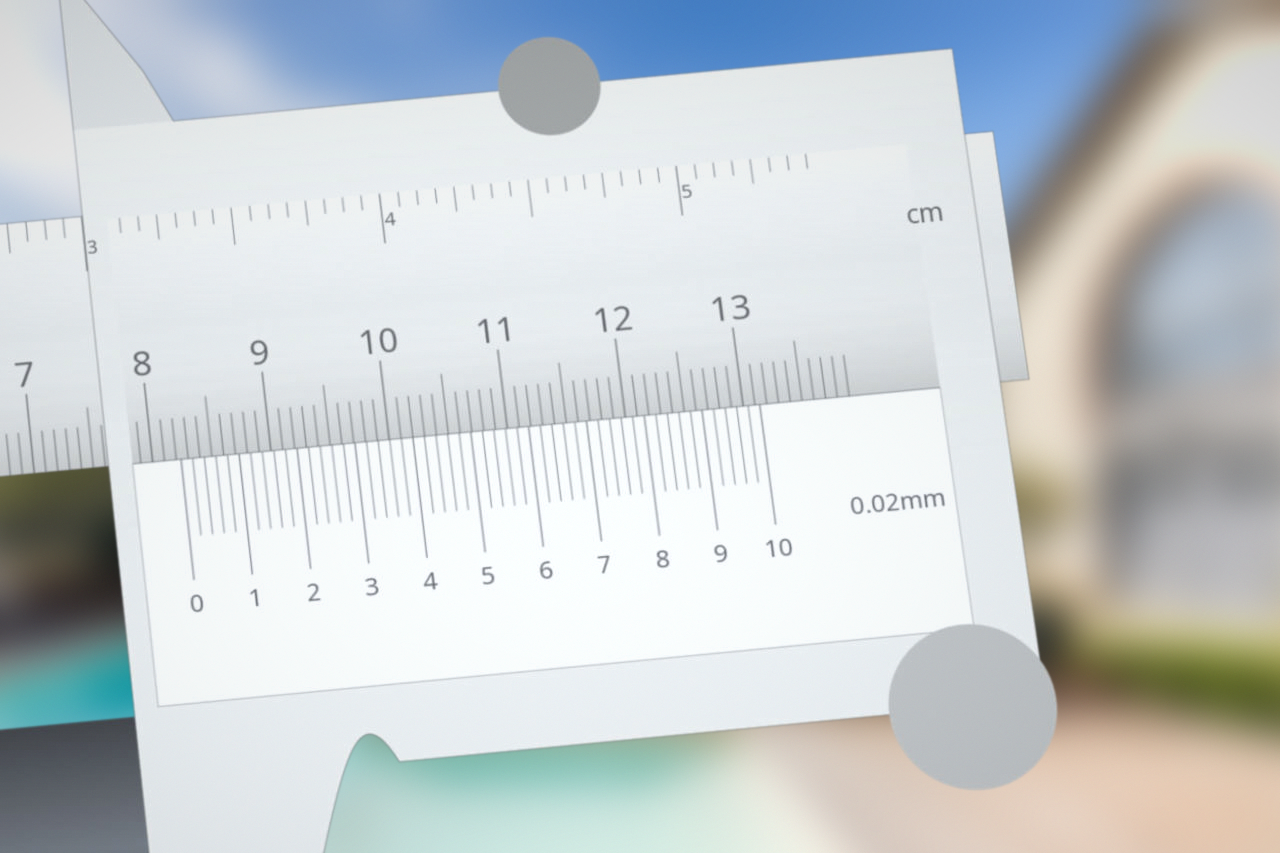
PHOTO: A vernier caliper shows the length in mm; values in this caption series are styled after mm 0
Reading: mm 82.4
